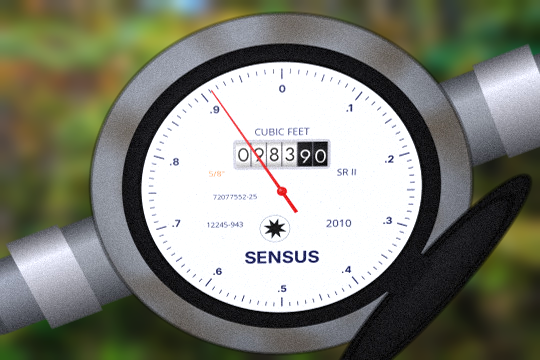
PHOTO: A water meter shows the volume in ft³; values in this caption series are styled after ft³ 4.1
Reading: ft³ 98389.91
